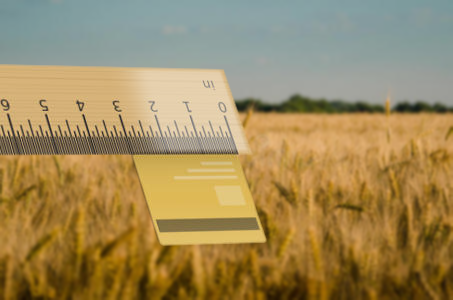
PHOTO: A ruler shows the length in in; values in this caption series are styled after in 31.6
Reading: in 3
